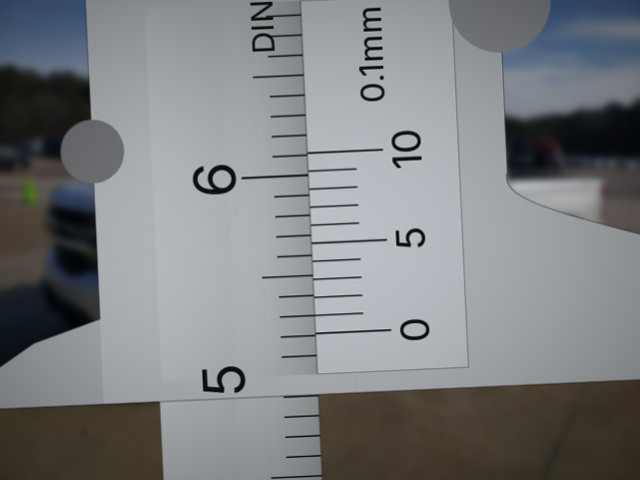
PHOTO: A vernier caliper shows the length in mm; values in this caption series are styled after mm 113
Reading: mm 52.1
